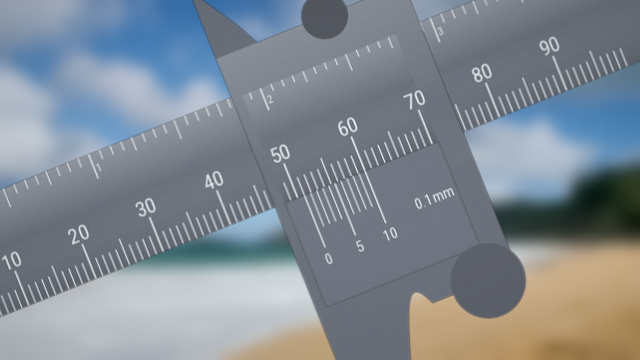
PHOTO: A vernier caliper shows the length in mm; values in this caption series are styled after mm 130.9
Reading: mm 51.0
